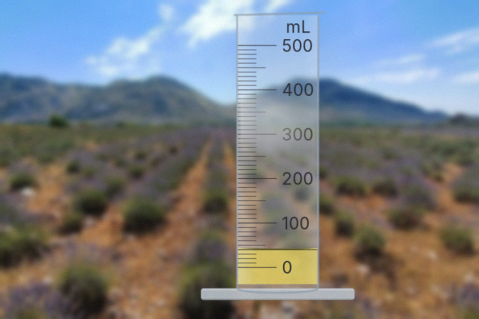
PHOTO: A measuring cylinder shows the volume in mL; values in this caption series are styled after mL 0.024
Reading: mL 40
